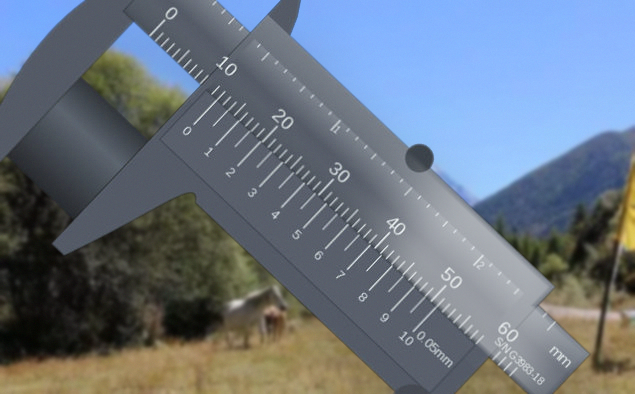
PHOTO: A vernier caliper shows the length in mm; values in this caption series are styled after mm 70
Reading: mm 12.0
